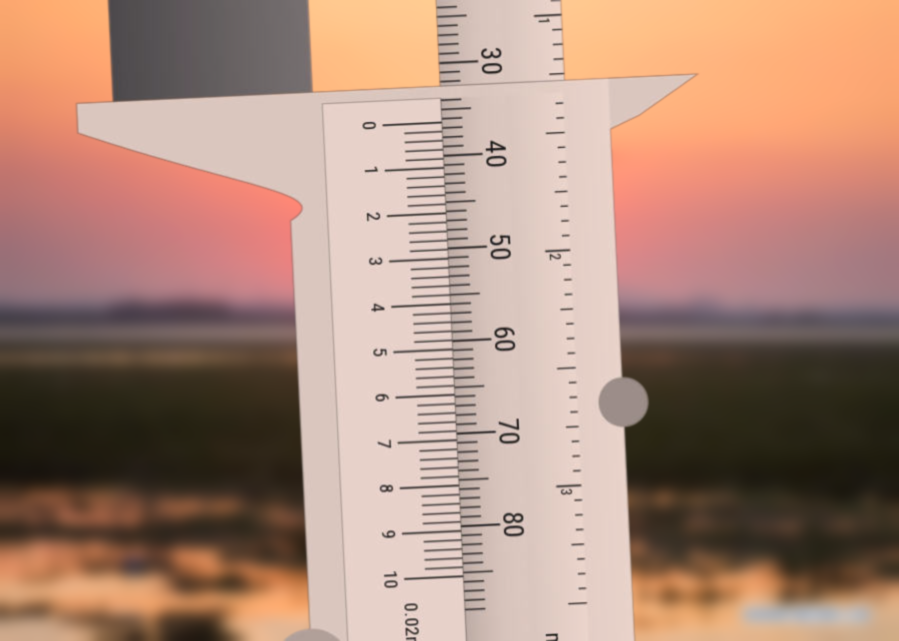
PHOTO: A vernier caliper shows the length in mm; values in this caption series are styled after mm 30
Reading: mm 36.4
